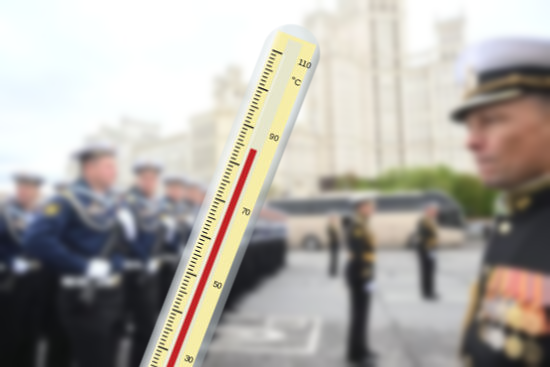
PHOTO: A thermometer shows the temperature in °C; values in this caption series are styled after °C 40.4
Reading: °C 85
